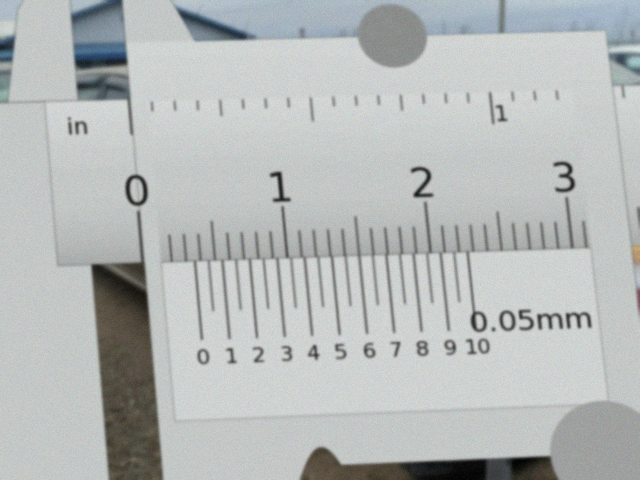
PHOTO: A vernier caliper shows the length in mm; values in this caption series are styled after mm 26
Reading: mm 3.6
